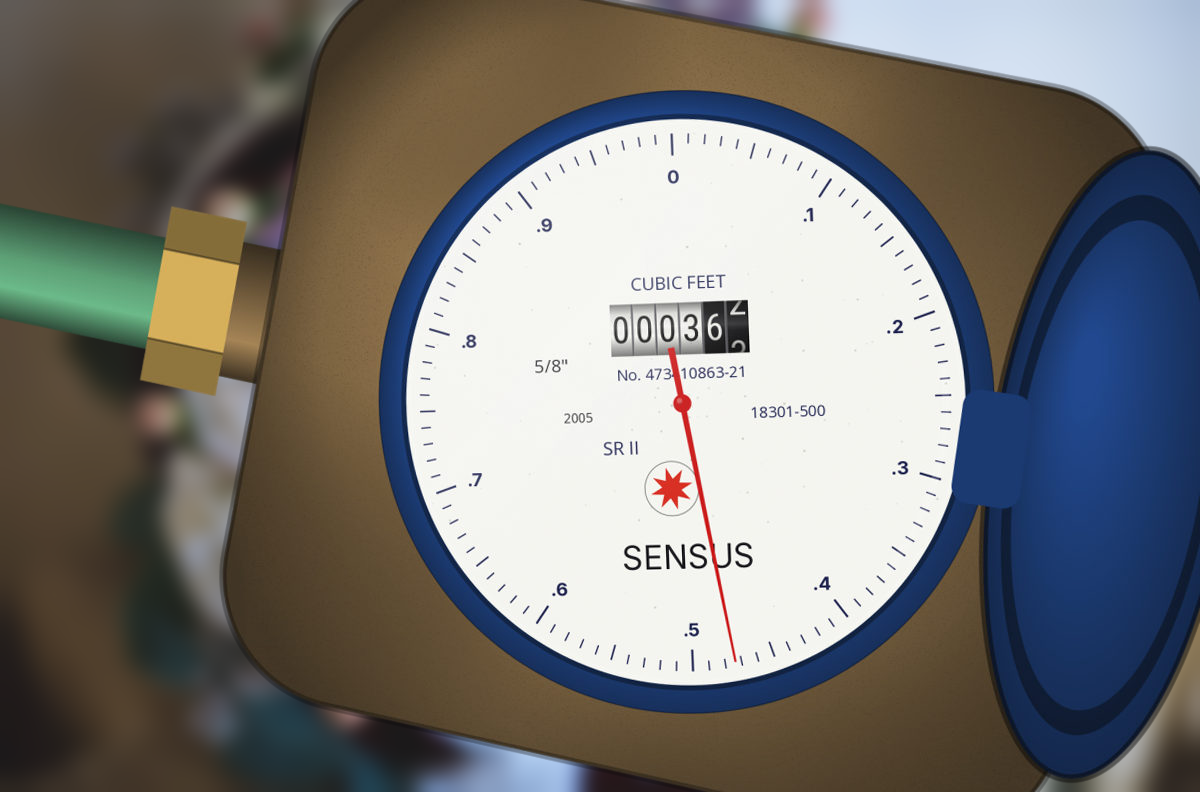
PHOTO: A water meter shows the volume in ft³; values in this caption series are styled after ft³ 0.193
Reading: ft³ 362.47
